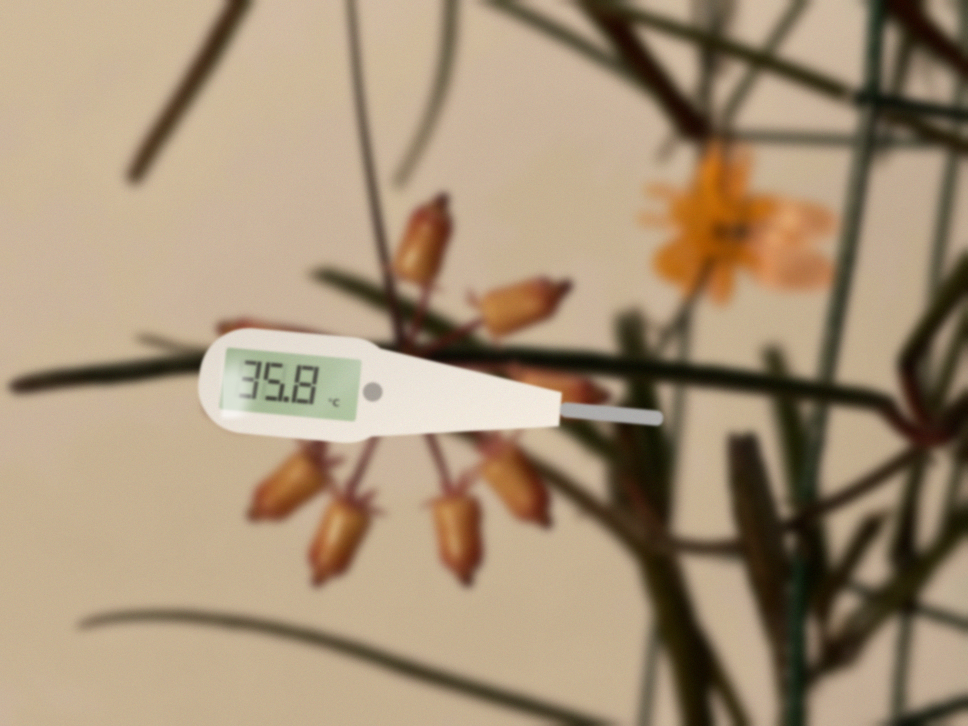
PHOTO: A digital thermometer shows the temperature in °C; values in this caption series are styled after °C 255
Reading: °C 35.8
